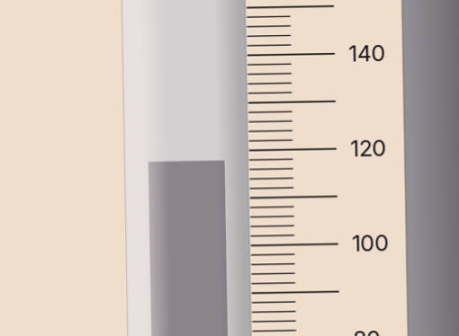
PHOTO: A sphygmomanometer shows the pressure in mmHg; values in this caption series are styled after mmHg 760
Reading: mmHg 118
